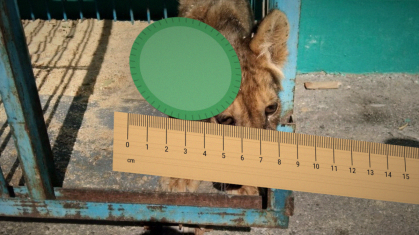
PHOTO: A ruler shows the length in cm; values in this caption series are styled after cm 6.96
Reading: cm 6
